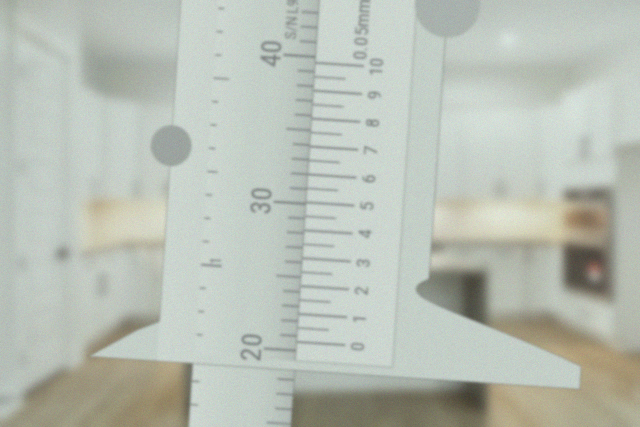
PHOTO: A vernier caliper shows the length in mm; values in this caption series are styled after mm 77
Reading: mm 20.6
